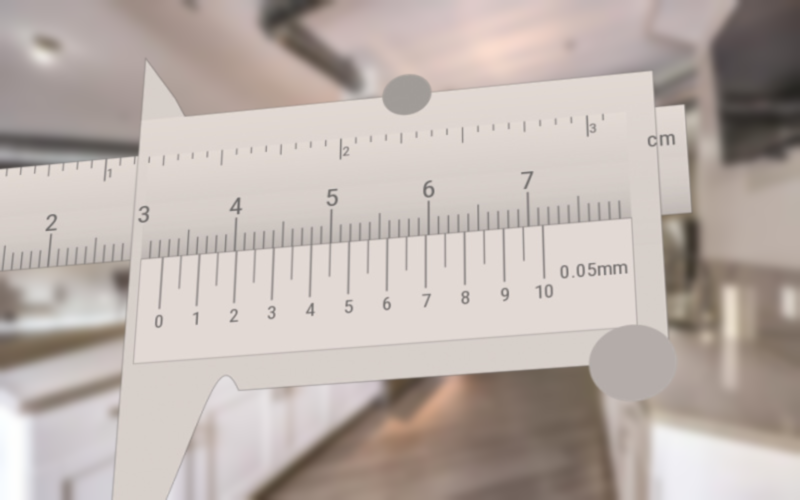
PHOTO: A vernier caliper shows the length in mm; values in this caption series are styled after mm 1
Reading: mm 32.4
